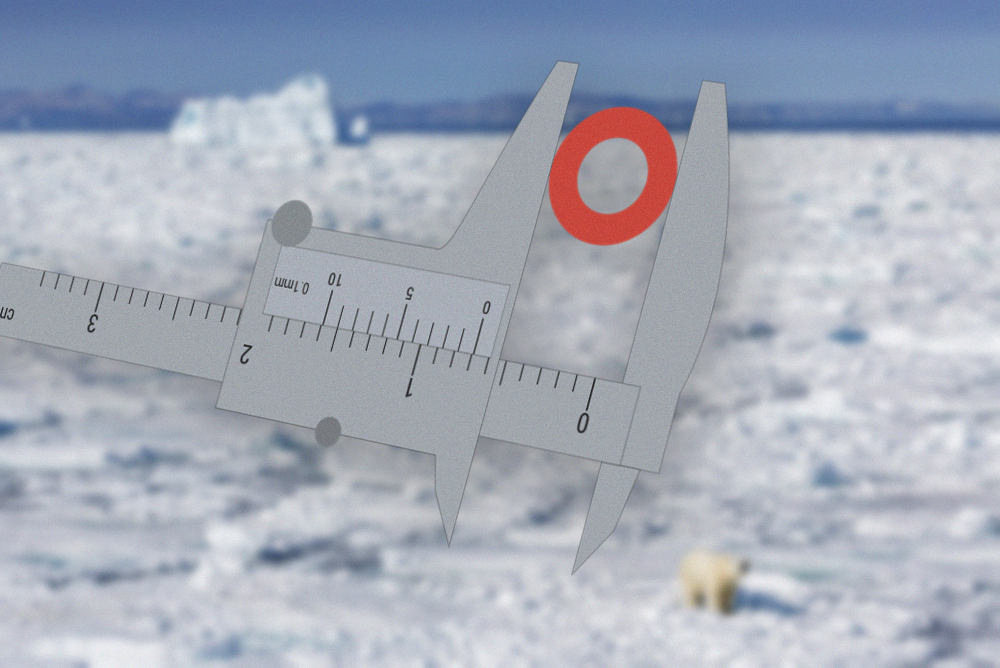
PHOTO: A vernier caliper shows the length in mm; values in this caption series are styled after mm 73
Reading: mm 6.9
